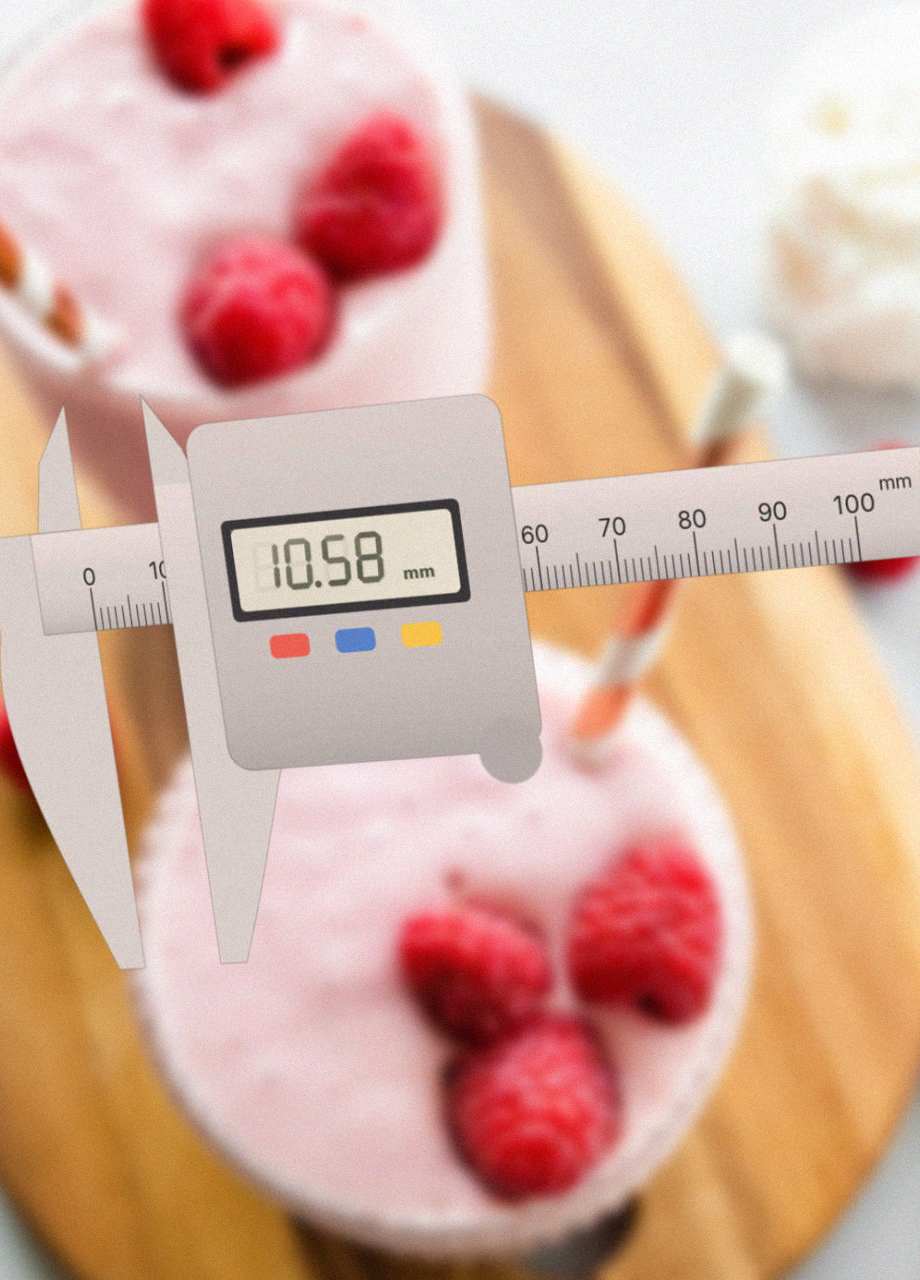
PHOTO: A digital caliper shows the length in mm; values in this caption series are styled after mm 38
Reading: mm 10.58
